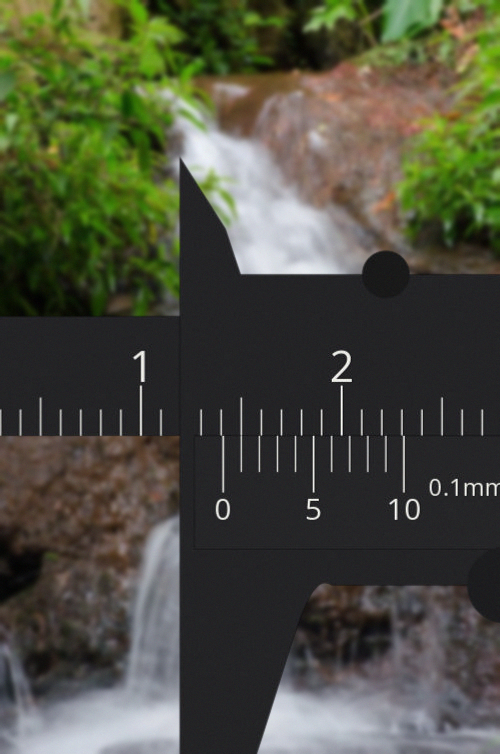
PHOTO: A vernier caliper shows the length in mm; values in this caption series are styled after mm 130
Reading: mm 14.1
